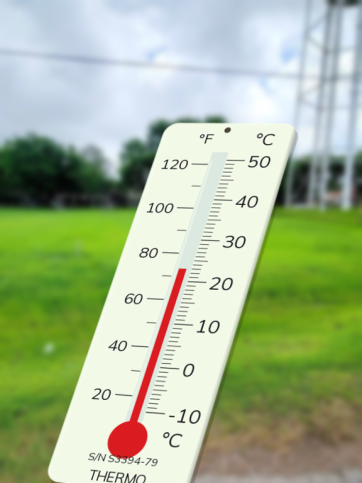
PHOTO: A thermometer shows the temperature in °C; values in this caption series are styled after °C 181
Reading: °C 23
